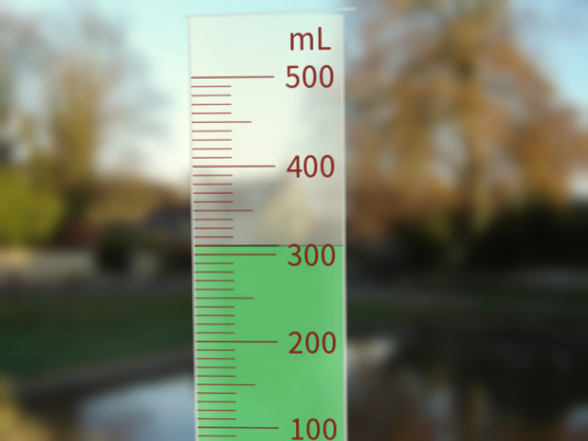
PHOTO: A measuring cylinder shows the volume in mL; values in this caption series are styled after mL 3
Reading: mL 310
